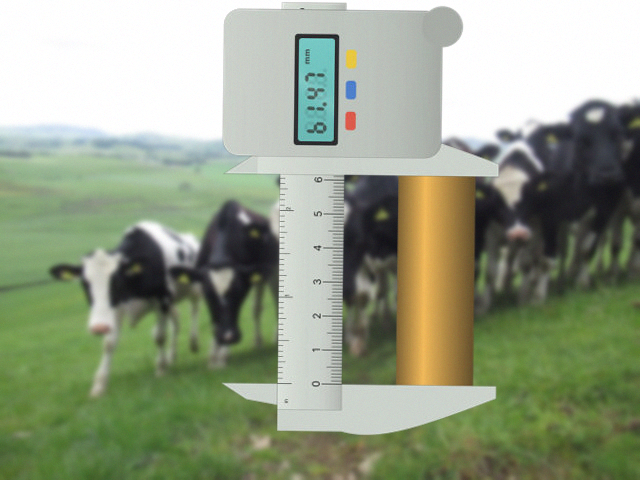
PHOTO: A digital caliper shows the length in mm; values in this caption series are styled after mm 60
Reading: mm 61.47
